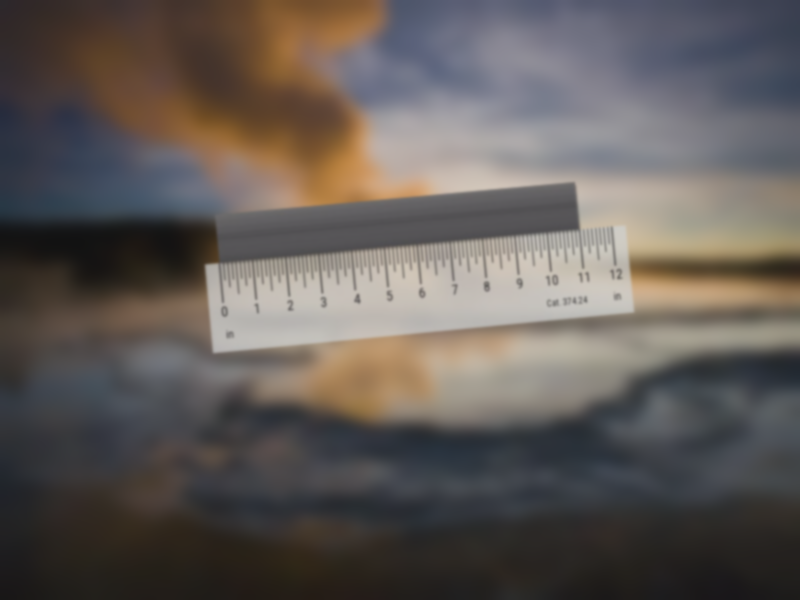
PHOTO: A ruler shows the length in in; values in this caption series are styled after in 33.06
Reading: in 11
